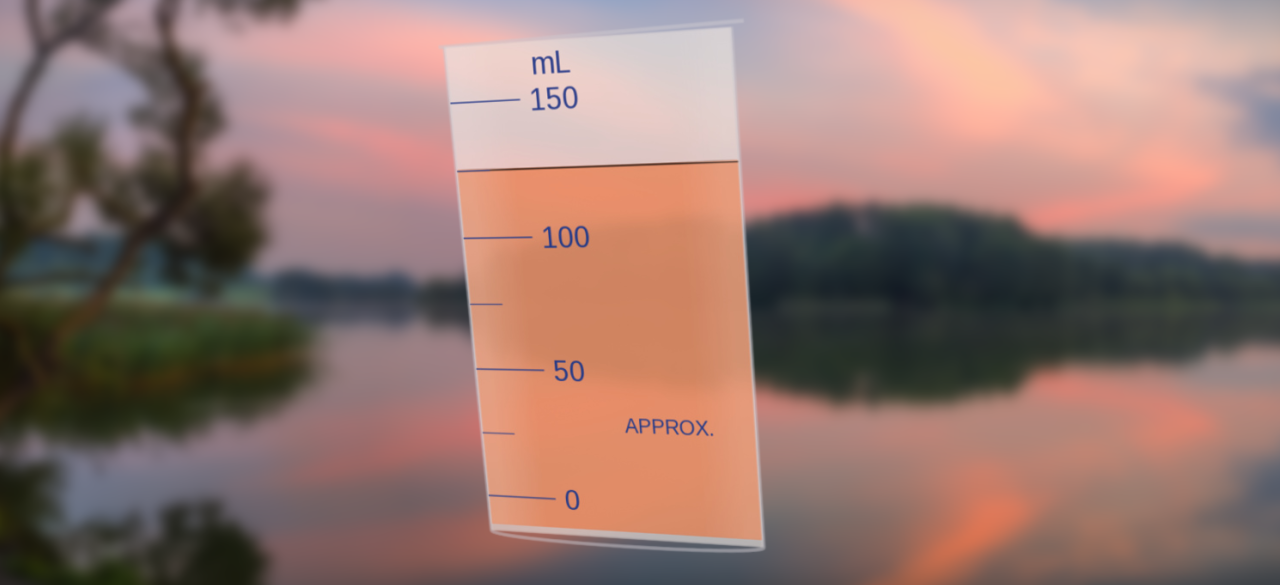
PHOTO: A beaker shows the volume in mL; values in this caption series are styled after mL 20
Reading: mL 125
